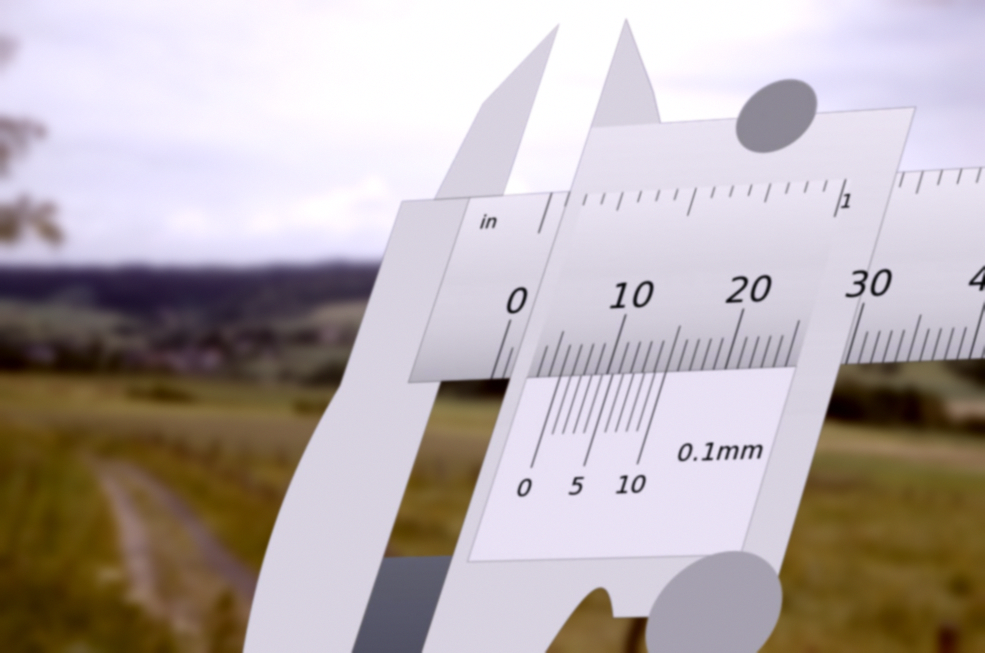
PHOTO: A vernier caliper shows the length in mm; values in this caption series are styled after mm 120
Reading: mm 6.0
